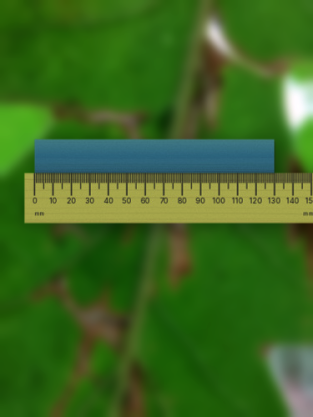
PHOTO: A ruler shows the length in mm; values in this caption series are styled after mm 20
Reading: mm 130
